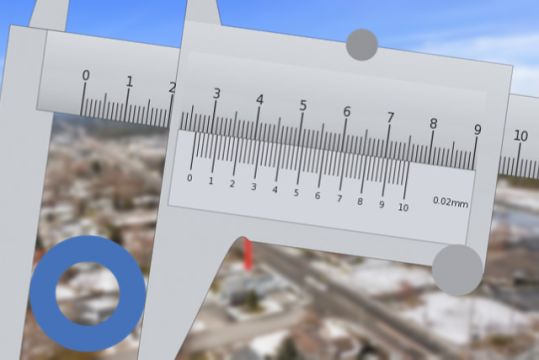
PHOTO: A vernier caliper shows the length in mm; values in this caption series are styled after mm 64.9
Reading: mm 26.5
